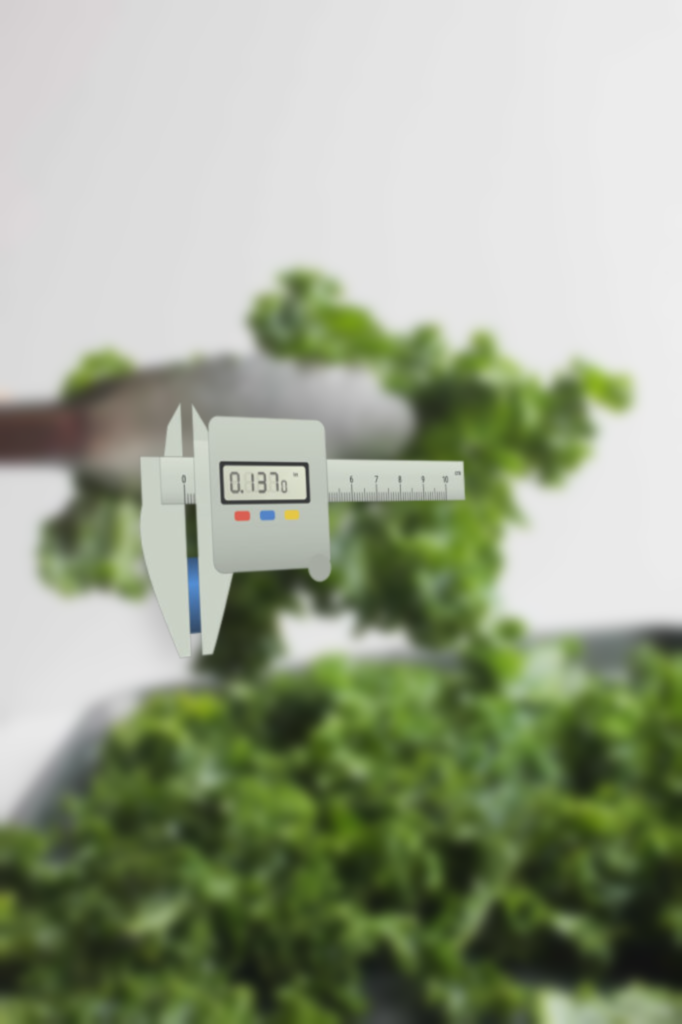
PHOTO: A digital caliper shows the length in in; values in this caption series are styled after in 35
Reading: in 0.1370
